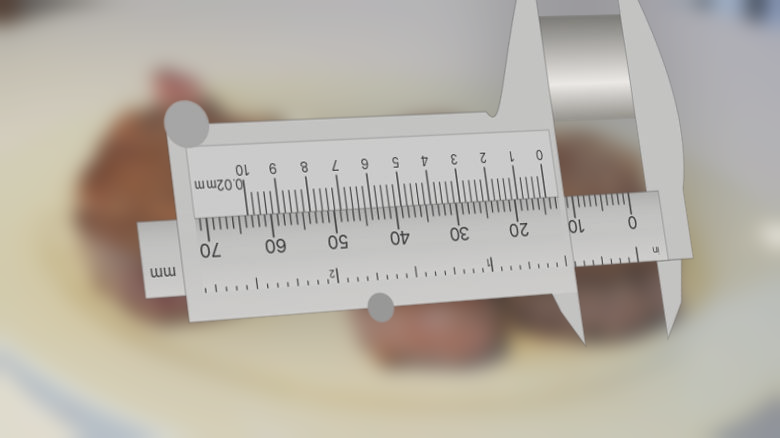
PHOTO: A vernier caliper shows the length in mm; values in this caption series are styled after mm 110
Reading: mm 14.6
